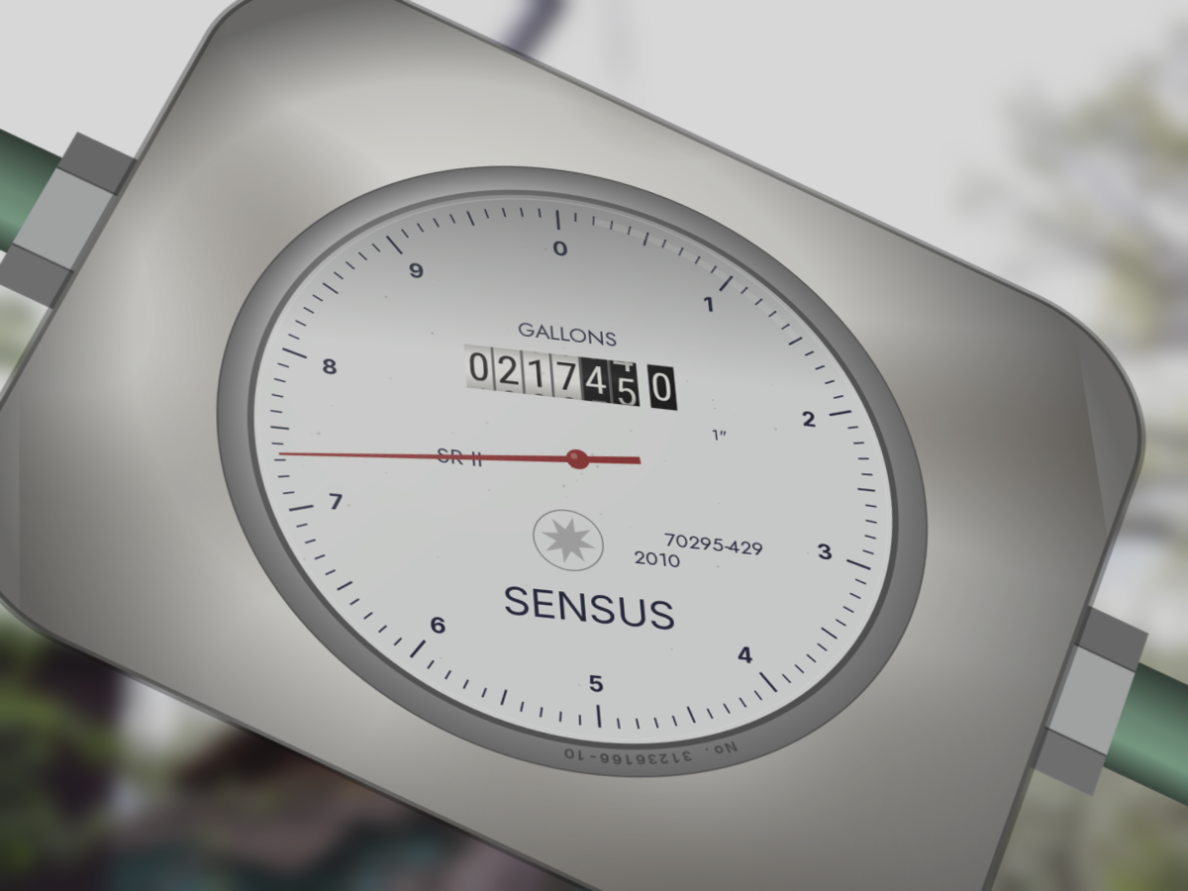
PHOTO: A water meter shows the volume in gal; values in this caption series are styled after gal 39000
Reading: gal 217447.3
